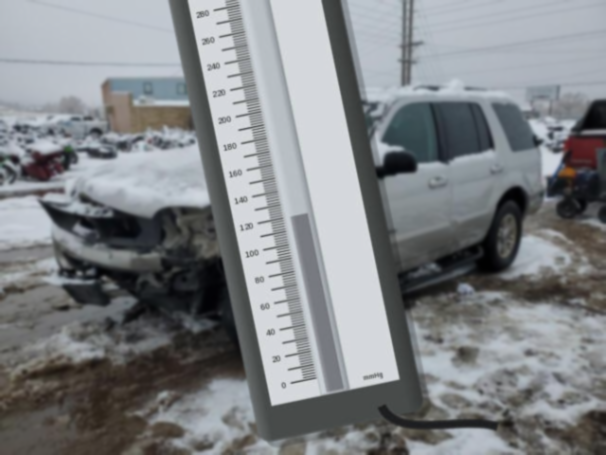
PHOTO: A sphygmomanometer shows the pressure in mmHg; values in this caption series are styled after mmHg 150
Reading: mmHg 120
